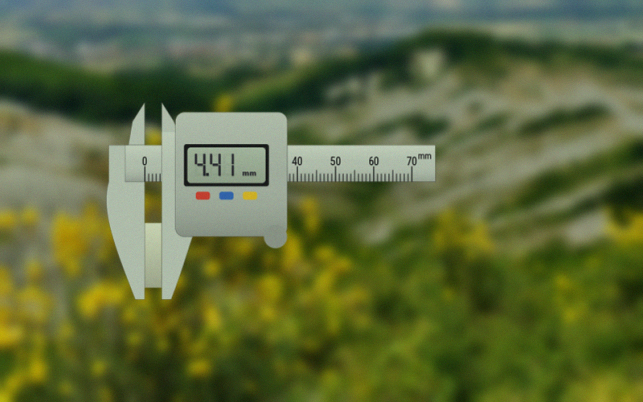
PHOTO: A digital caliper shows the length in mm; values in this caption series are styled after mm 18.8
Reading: mm 4.41
